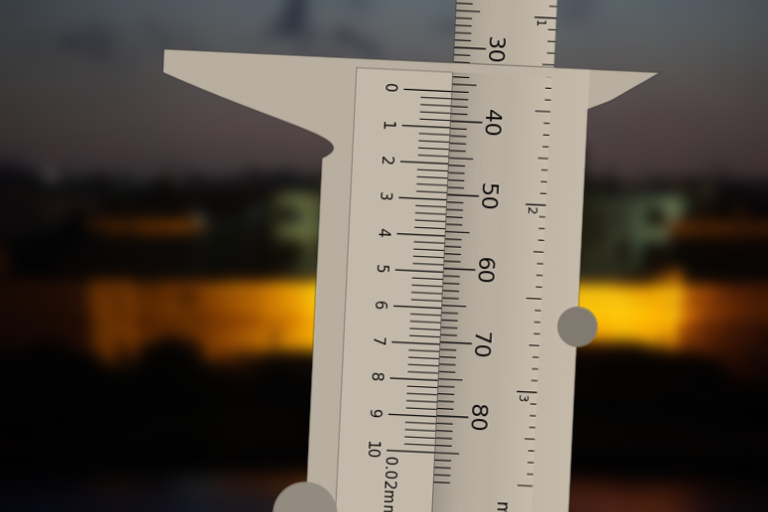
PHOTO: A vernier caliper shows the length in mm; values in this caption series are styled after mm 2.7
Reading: mm 36.0
